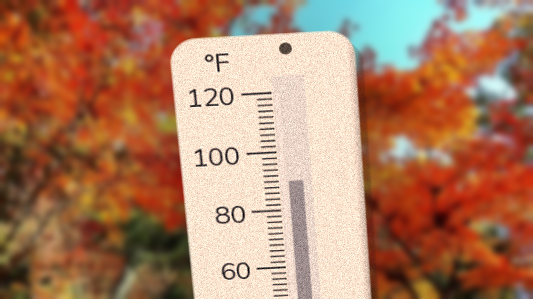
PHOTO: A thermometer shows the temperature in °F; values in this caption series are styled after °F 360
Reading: °F 90
